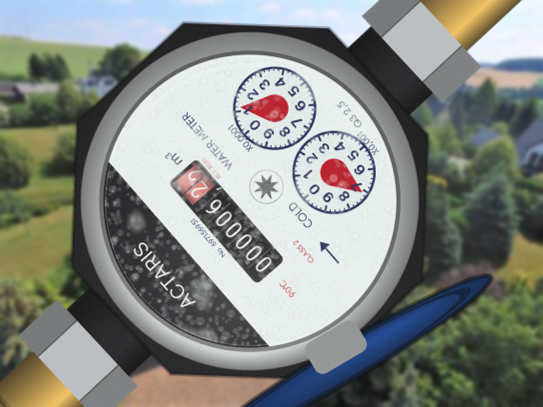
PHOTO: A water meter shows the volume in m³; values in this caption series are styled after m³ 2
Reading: m³ 6.2171
